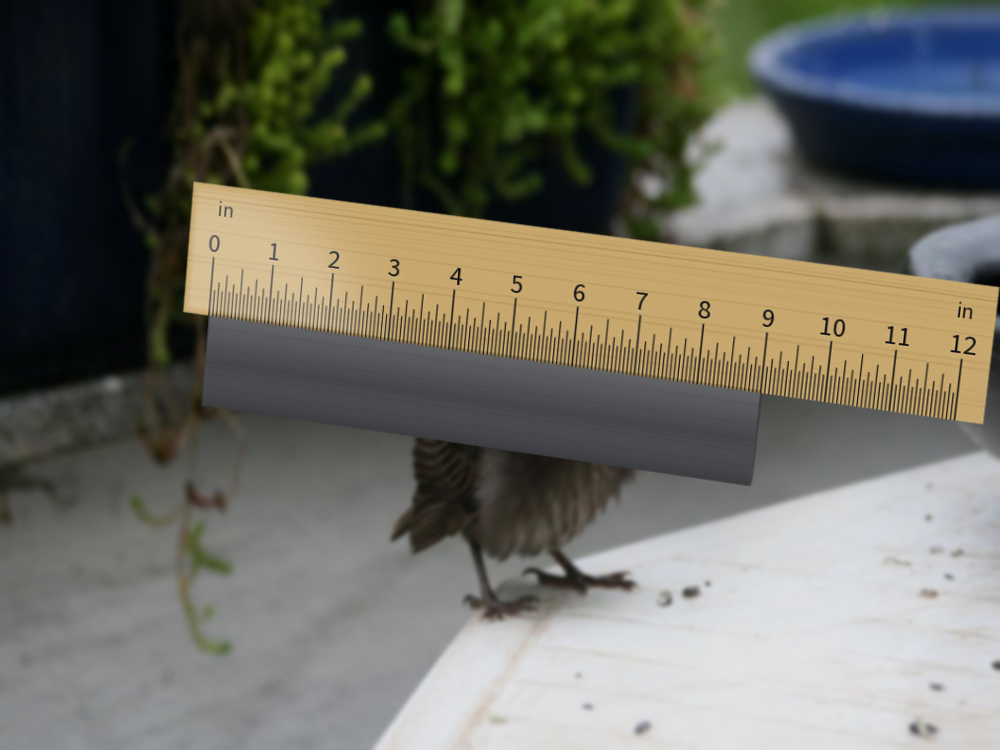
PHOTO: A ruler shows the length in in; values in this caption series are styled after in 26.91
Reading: in 9
